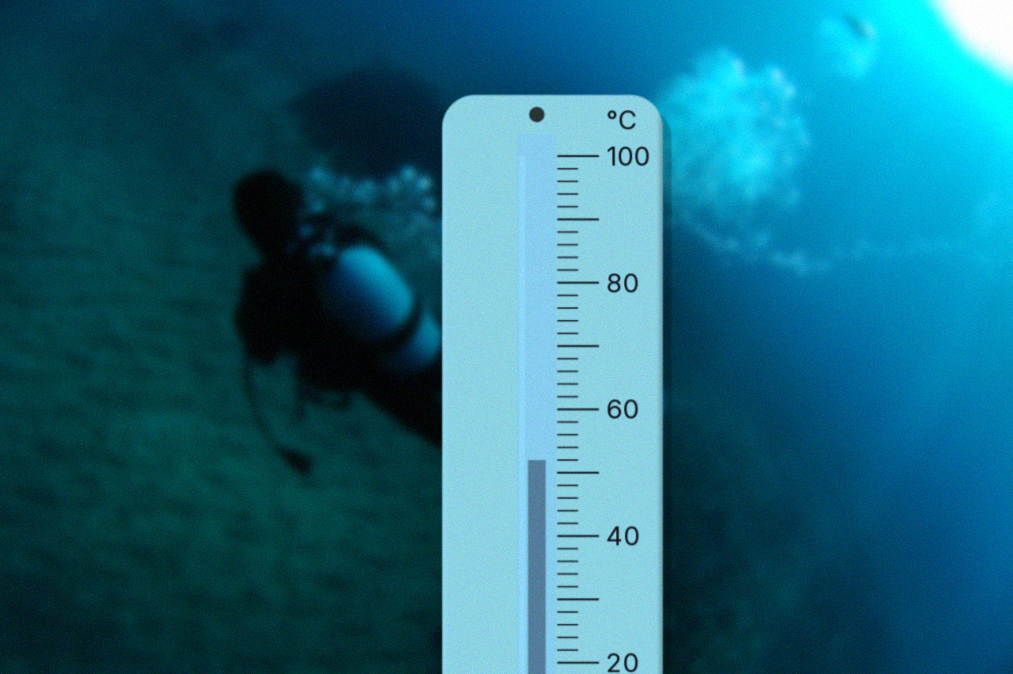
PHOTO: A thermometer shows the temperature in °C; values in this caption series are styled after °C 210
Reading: °C 52
